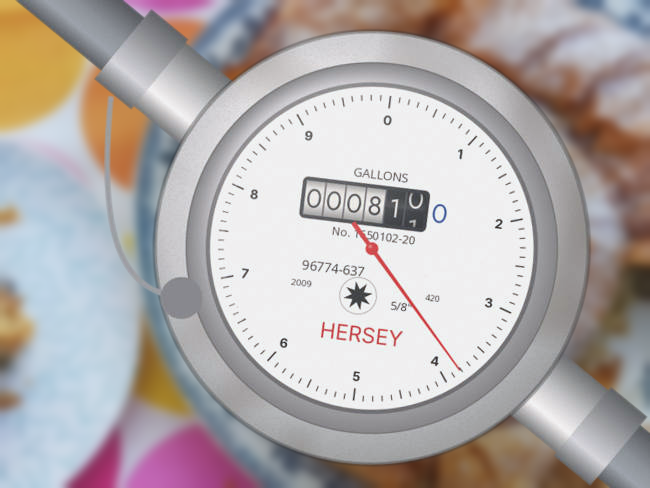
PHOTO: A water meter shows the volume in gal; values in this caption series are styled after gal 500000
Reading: gal 8103.8
